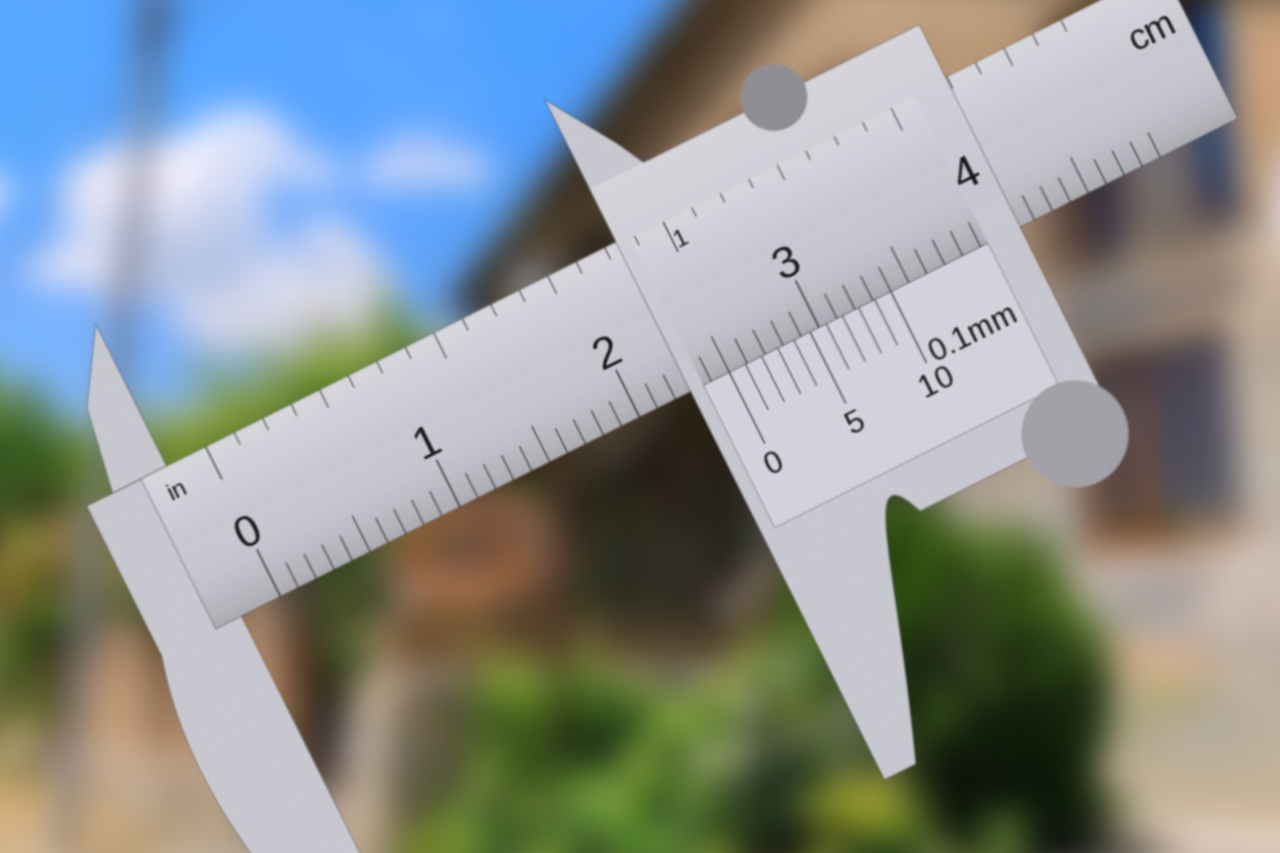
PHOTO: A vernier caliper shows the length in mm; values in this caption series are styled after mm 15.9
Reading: mm 25.0
